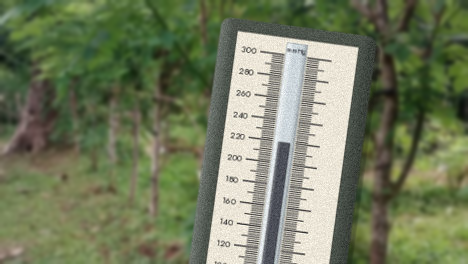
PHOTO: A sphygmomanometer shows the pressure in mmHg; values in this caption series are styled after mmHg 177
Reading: mmHg 220
